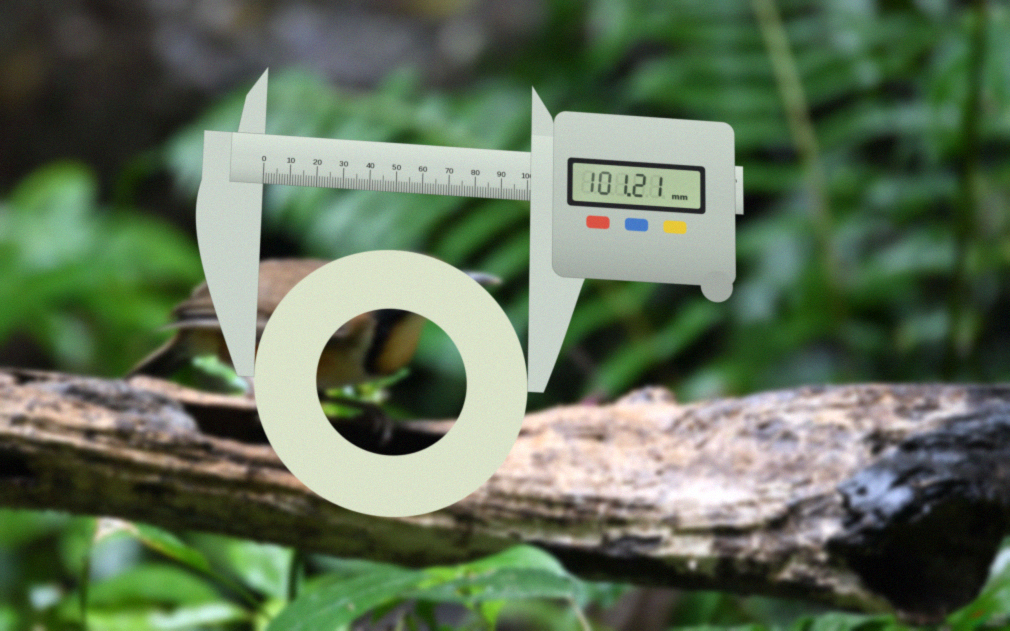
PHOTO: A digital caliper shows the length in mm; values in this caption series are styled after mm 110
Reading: mm 101.21
